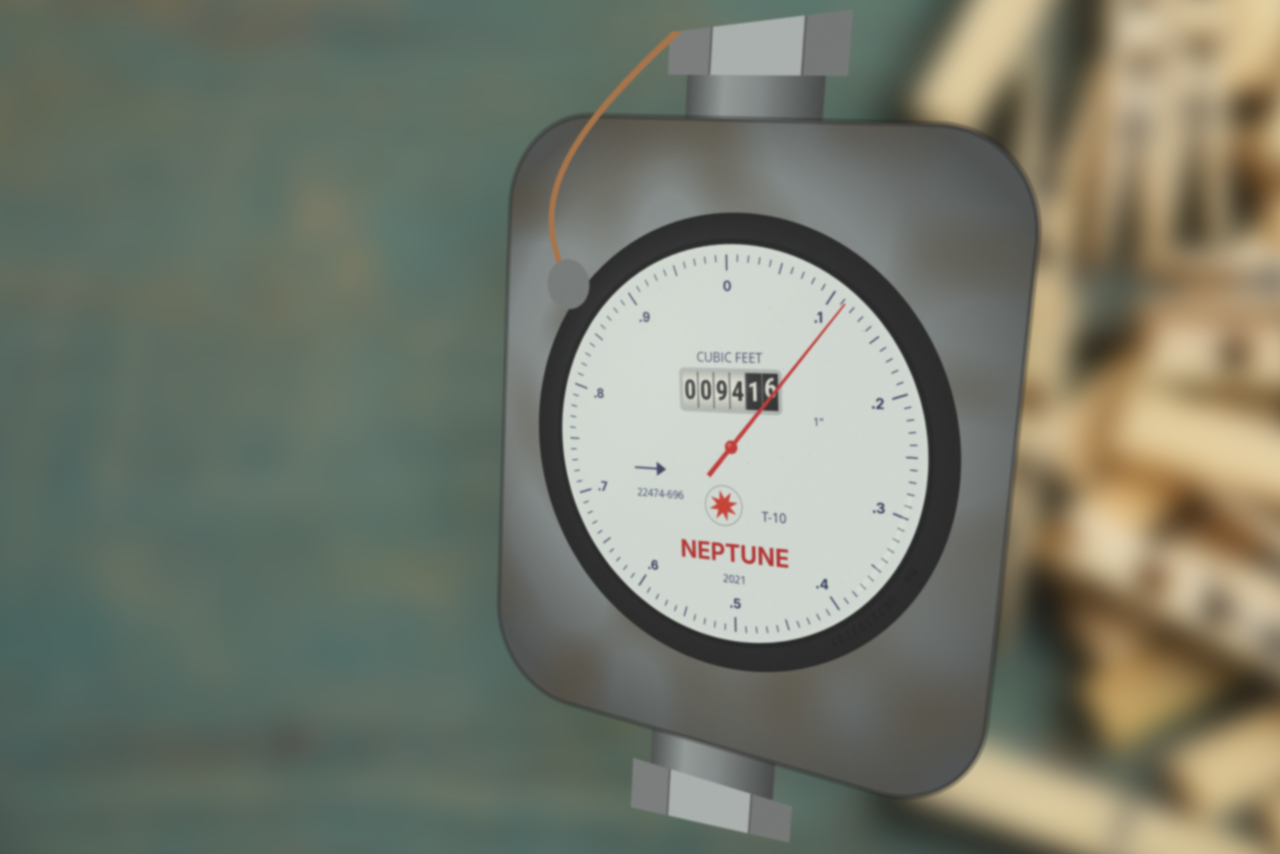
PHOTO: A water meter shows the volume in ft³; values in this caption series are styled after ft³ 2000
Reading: ft³ 9416.11
